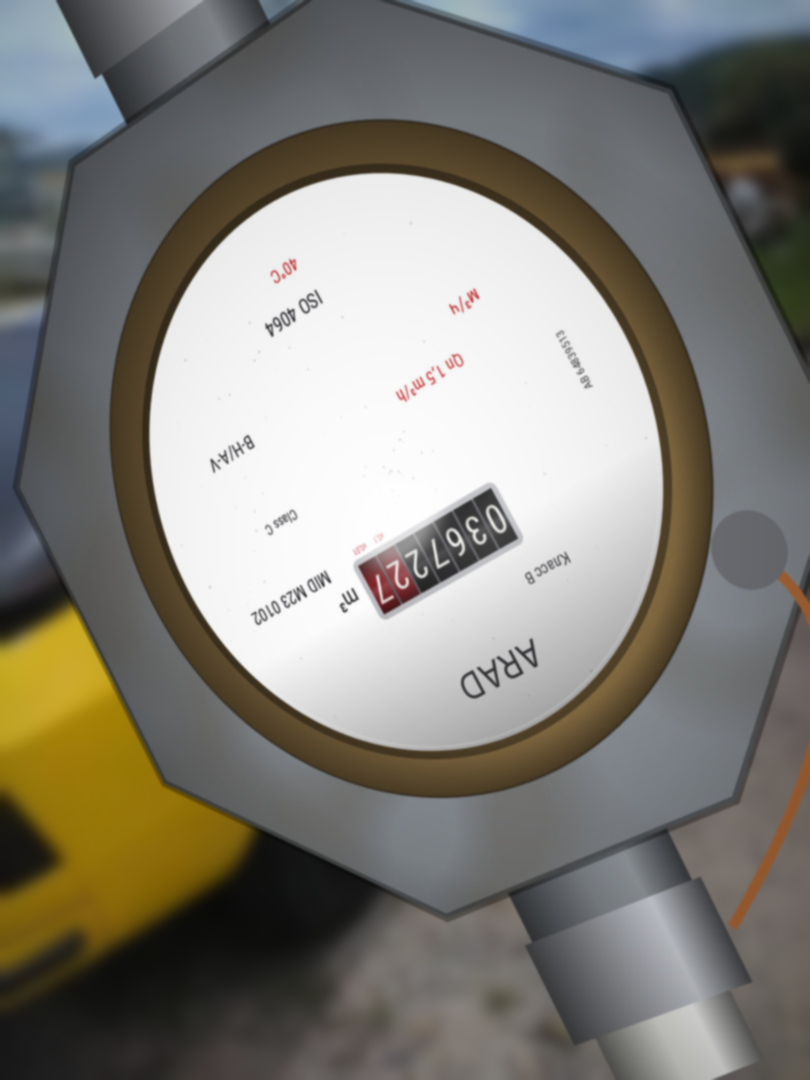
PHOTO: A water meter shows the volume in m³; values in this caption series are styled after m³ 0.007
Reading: m³ 3672.27
